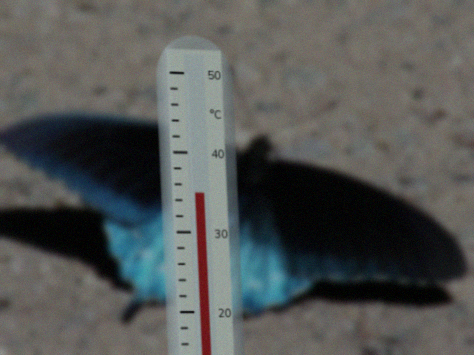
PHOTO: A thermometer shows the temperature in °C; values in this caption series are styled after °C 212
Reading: °C 35
